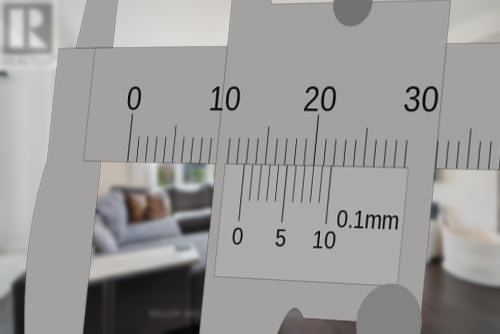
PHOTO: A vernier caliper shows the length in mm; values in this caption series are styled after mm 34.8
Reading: mm 12.8
